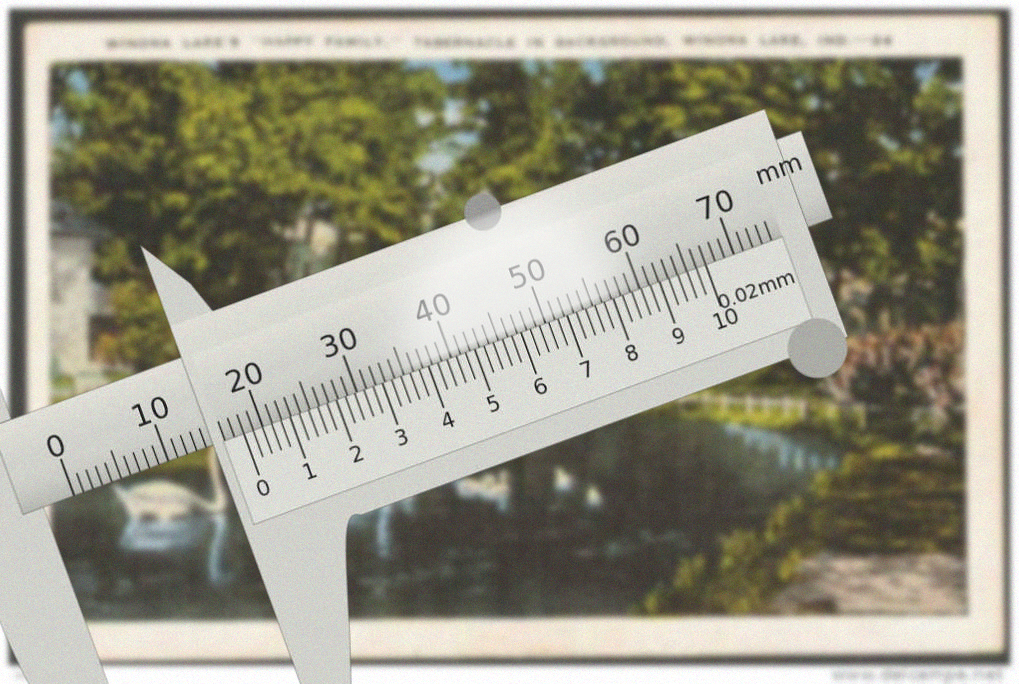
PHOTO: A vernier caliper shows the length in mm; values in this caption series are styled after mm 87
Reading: mm 18.0
